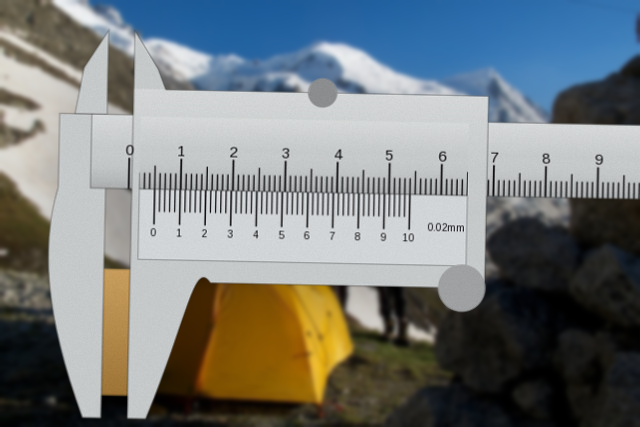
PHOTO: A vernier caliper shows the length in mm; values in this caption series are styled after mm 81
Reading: mm 5.0
